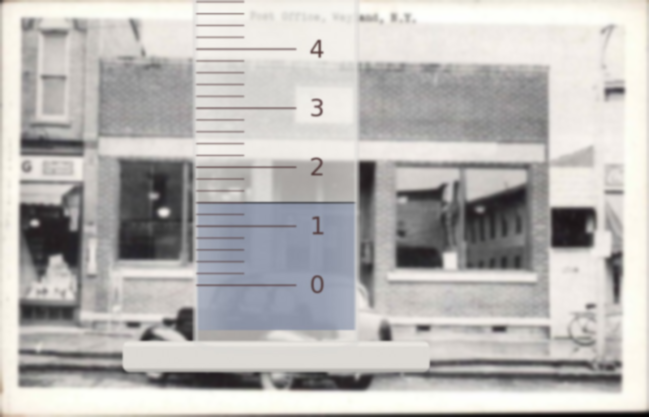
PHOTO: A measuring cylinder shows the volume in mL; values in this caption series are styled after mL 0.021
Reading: mL 1.4
